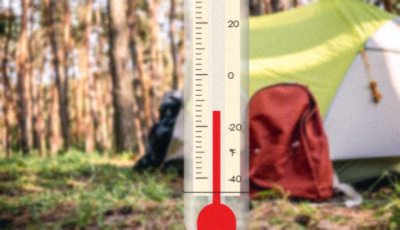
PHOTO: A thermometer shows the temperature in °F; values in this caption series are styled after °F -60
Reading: °F -14
